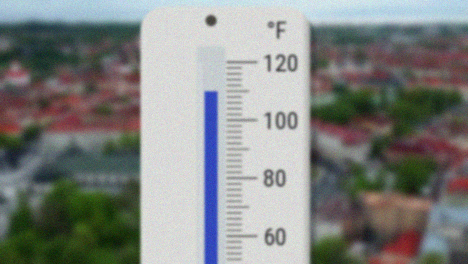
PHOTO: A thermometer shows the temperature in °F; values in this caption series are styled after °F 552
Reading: °F 110
